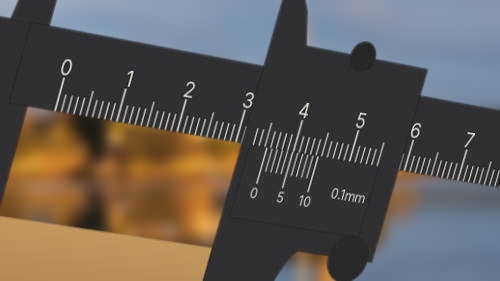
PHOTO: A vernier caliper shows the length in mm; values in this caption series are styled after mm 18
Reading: mm 35.4
